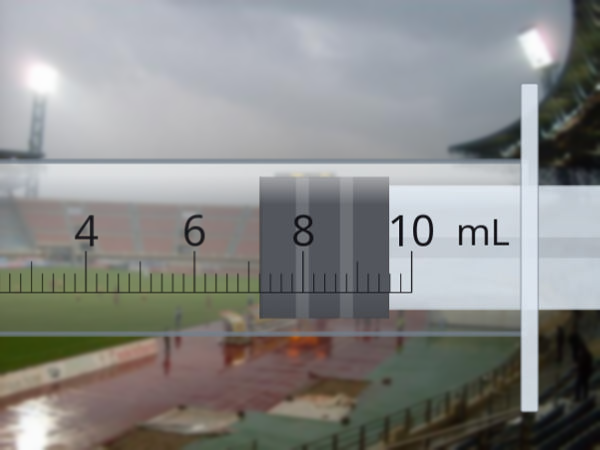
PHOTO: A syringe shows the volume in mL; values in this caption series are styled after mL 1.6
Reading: mL 7.2
